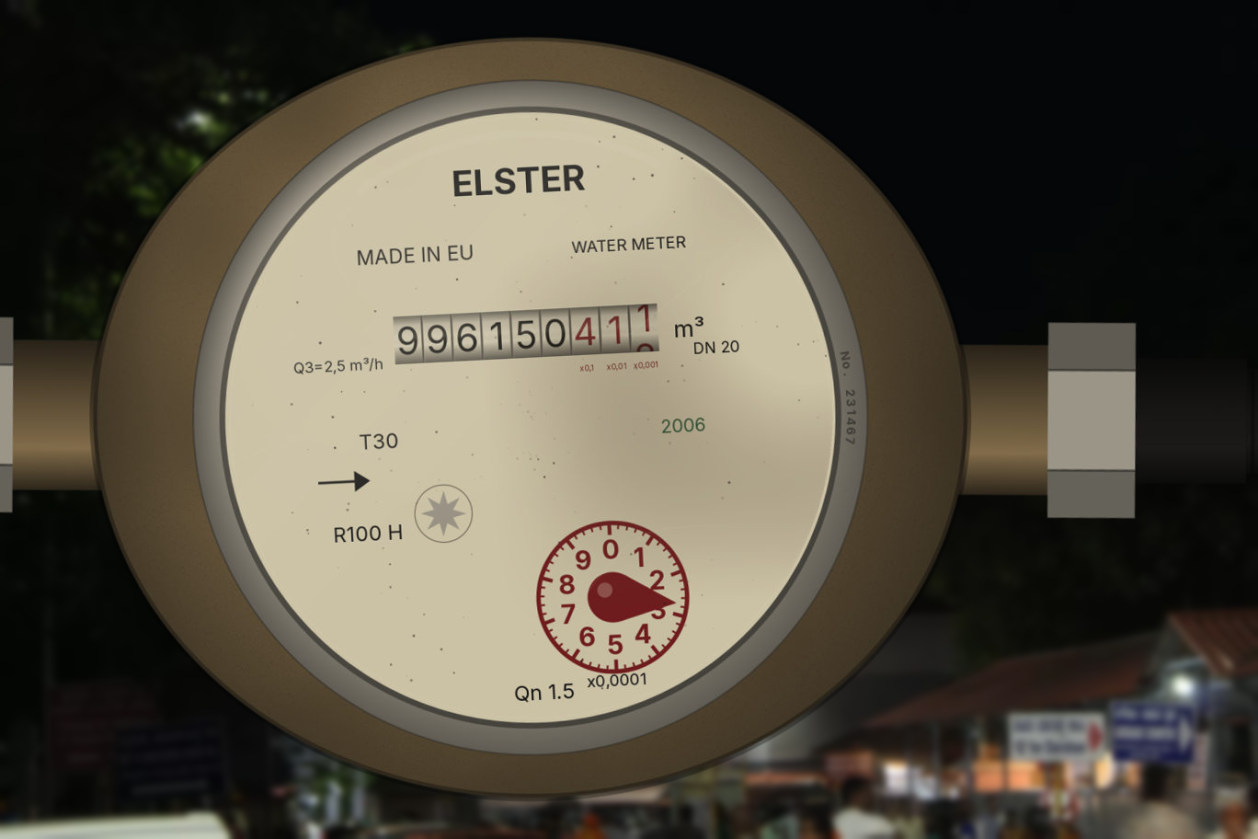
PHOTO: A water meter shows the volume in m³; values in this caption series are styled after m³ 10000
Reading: m³ 996150.4112
